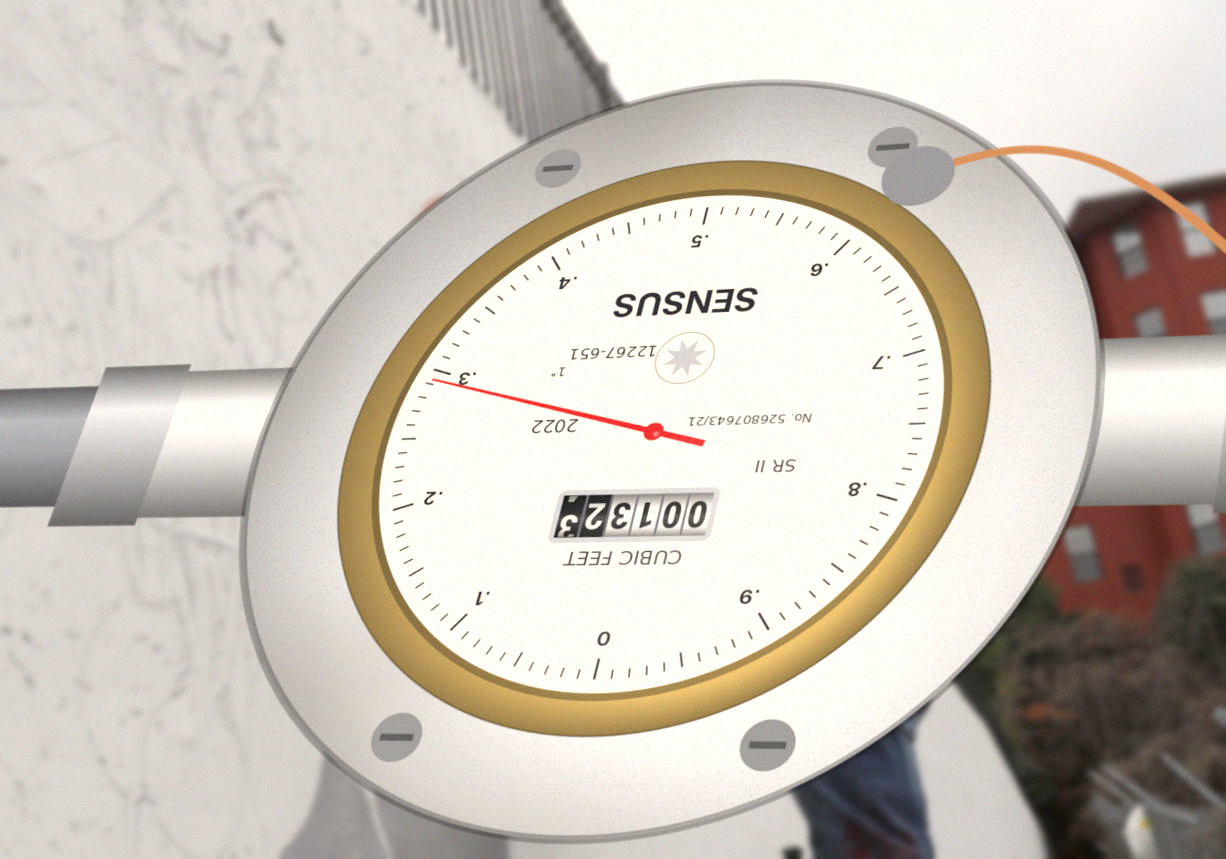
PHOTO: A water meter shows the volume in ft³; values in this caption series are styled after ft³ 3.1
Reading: ft³ 1323.29
